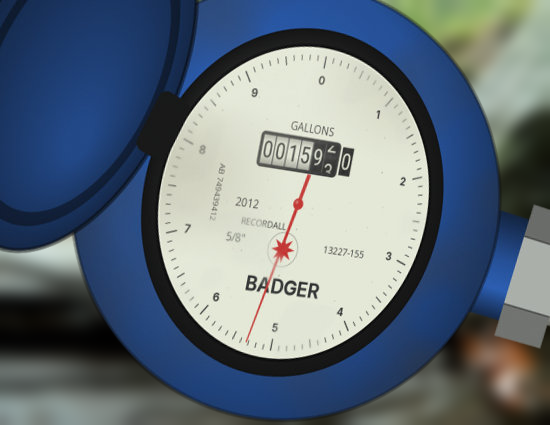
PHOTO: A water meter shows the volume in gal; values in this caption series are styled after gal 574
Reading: gal 15925.3
